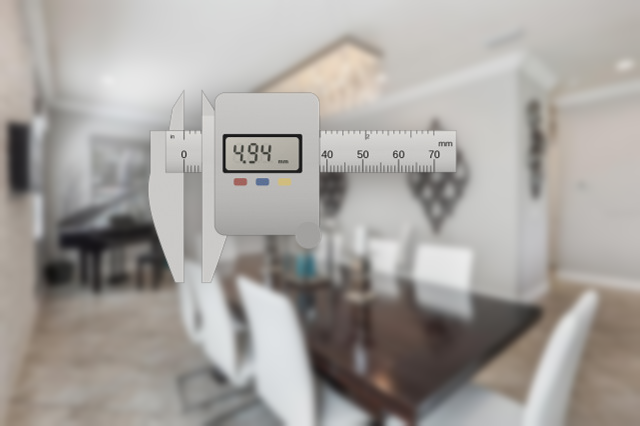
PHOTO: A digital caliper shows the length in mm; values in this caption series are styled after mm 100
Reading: mm 4.94
